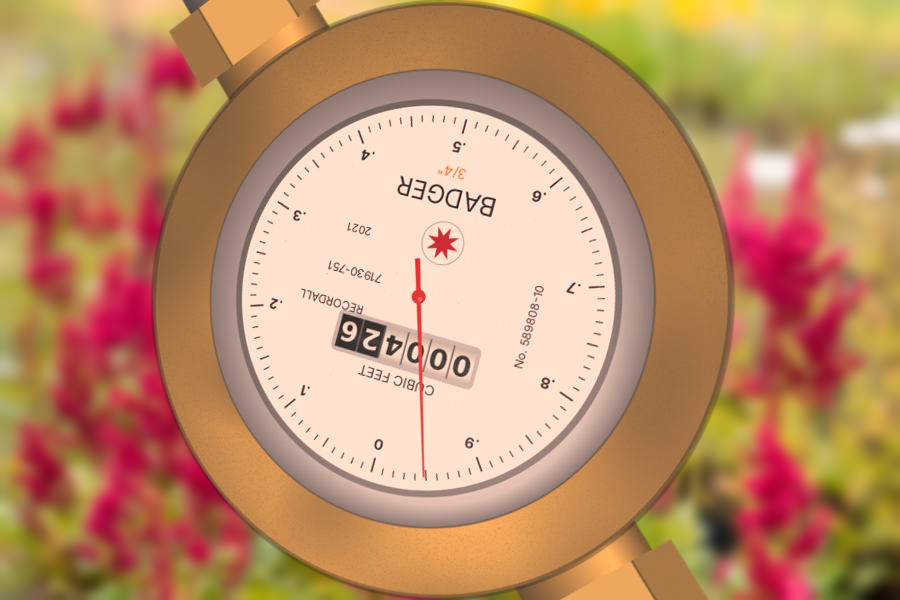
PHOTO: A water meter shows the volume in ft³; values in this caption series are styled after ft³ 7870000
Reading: ft³ 425.95
